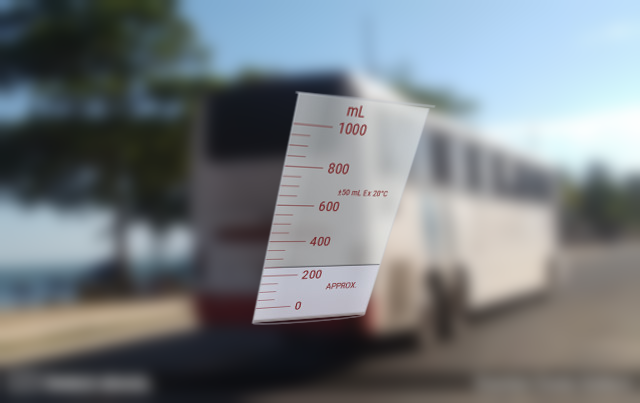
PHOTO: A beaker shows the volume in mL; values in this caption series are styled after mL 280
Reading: mL 250
